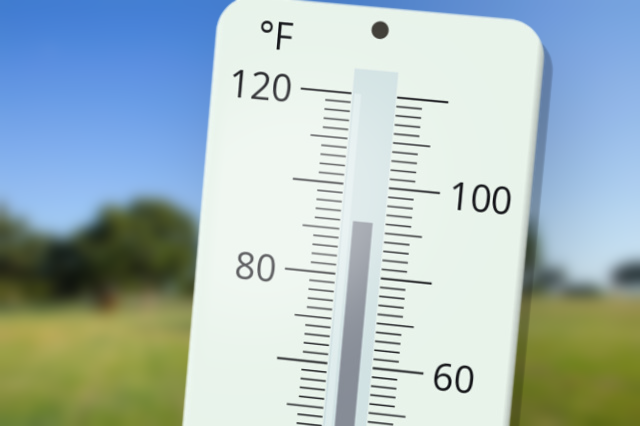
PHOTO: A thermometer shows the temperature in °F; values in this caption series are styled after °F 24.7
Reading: °F 92
